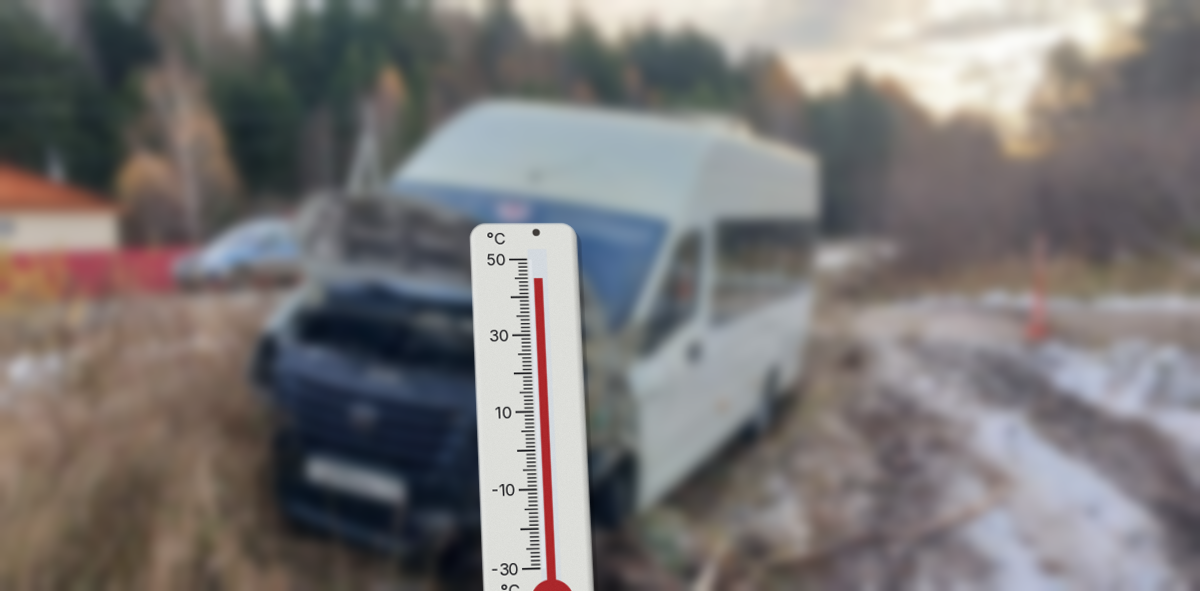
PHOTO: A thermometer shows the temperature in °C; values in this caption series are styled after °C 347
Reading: °C 45
